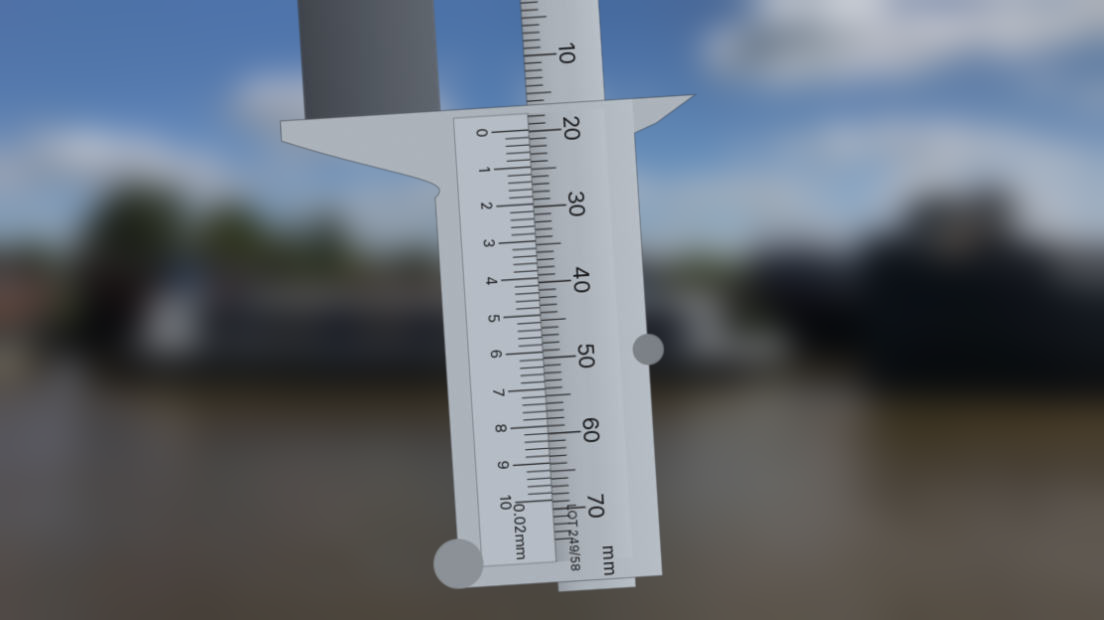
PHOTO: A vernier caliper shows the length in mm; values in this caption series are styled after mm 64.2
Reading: mm 19.8
